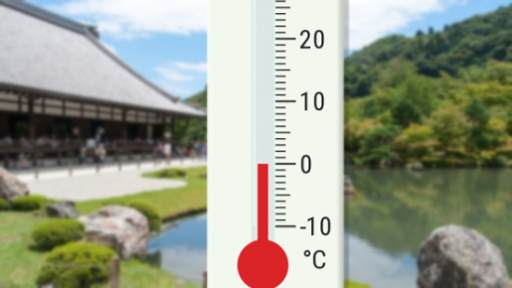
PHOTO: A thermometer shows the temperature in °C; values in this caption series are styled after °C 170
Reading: °C 0
